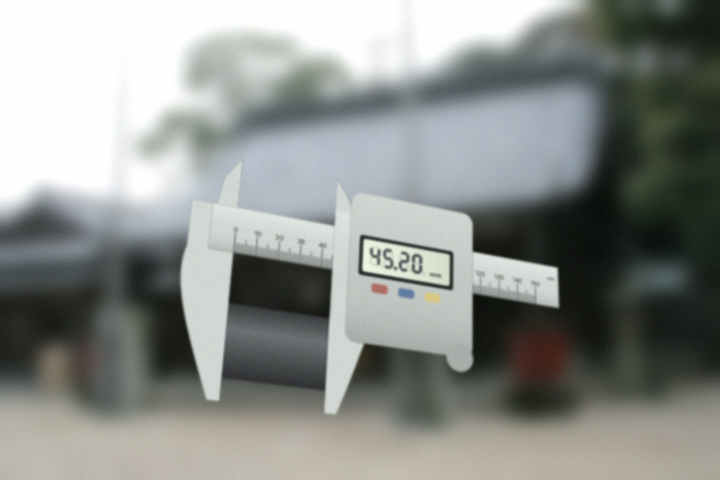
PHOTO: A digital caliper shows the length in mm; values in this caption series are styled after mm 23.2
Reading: mm 45.20
